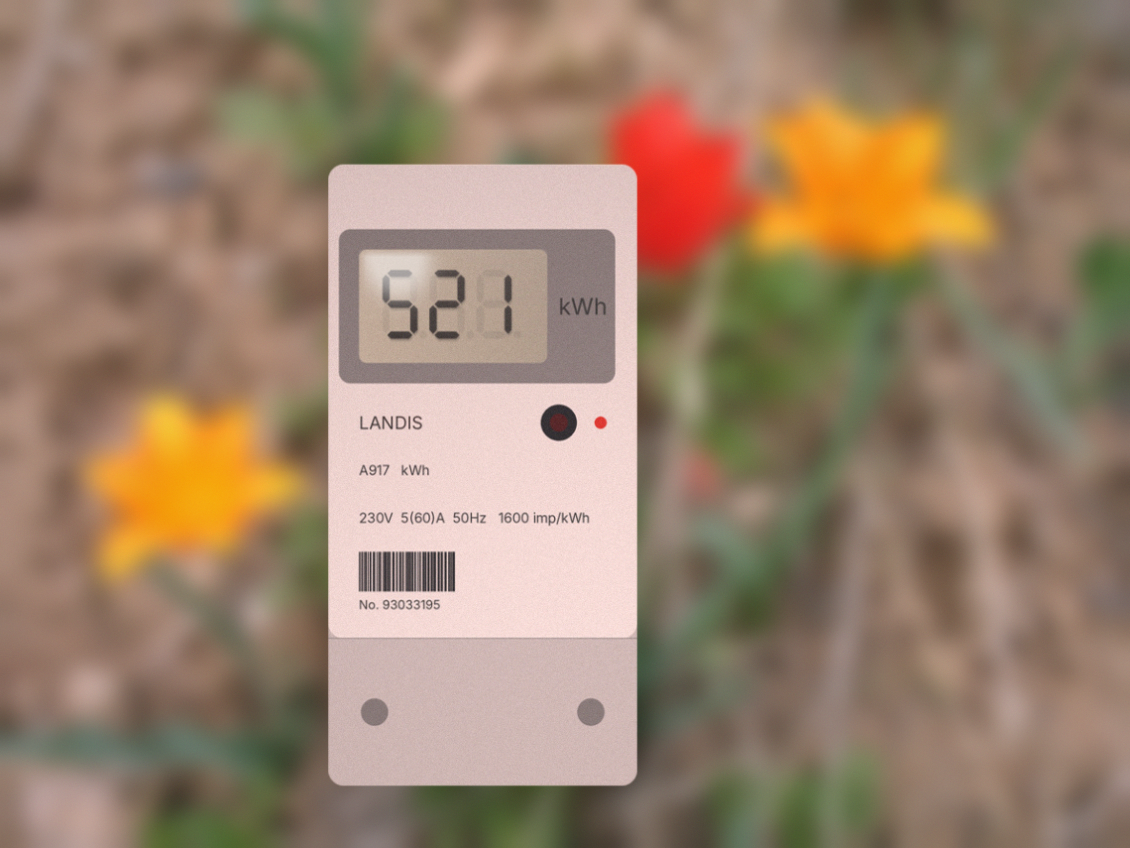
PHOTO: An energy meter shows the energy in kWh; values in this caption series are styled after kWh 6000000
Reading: kWh 521
